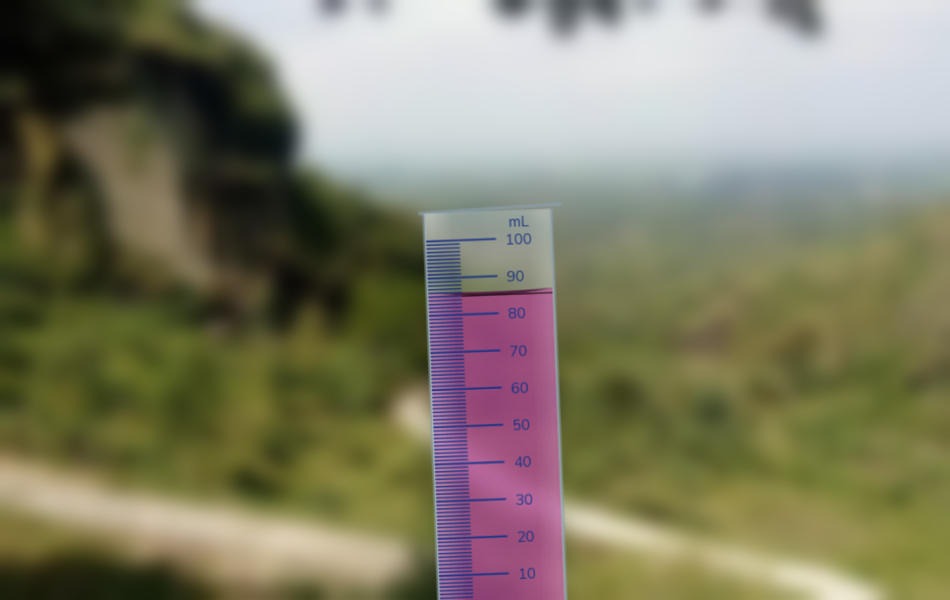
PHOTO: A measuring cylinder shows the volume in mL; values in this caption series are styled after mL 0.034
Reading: mL 85
